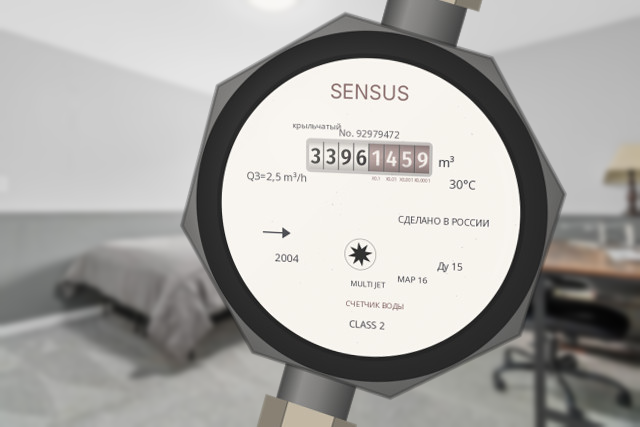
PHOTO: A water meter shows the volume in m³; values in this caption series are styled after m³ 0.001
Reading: m³ 3396.1459
